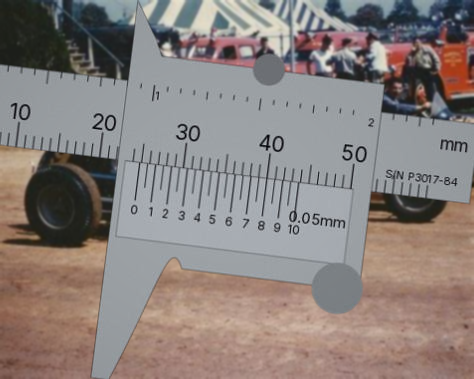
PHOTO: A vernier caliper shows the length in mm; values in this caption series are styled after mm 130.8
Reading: mm 24.8
